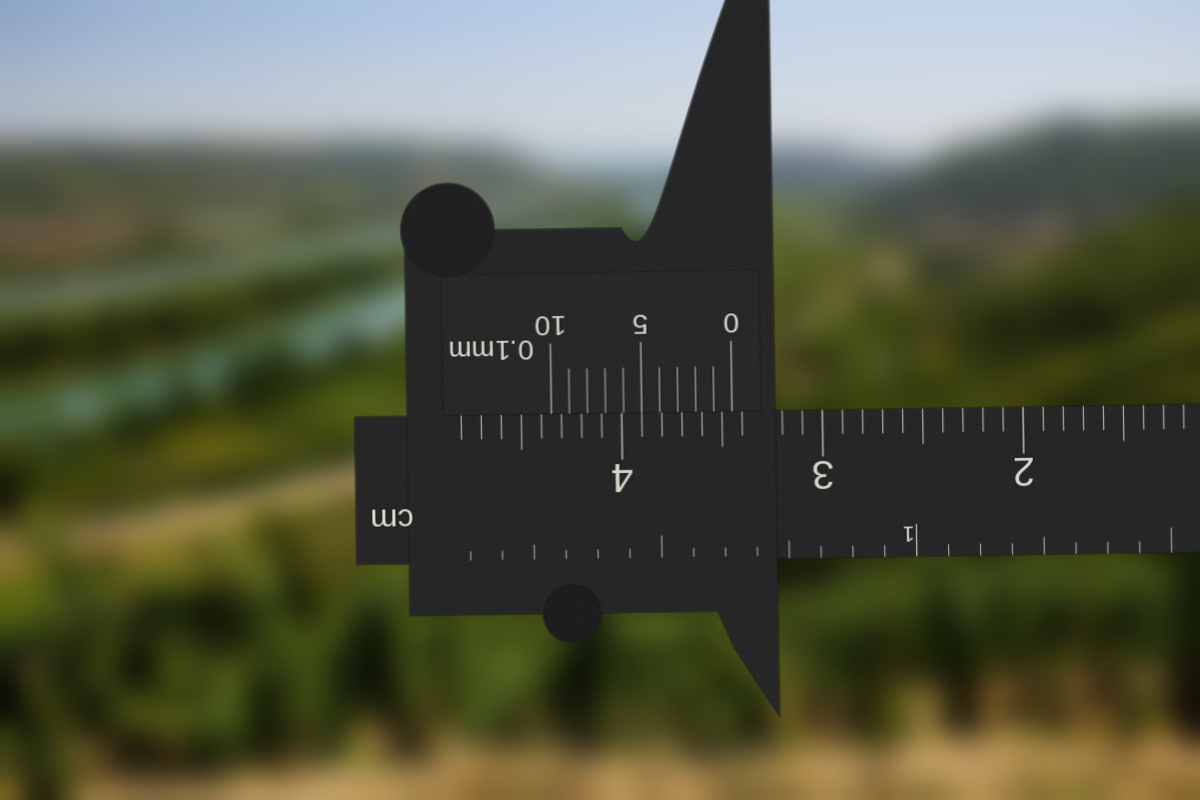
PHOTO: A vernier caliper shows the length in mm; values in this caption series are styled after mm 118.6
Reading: mm 34.5
